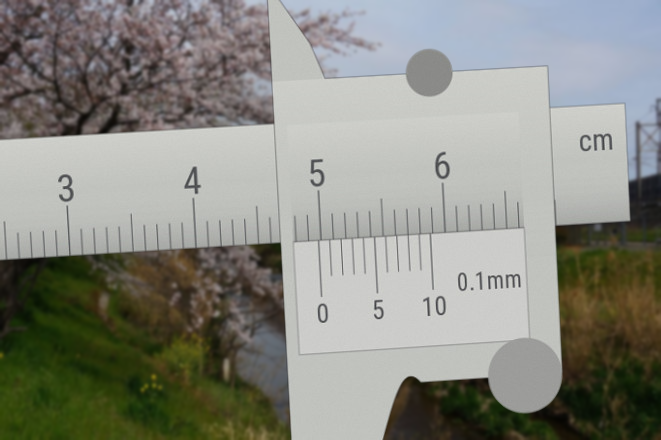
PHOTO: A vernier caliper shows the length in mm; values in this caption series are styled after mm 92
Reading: mm 49.8
